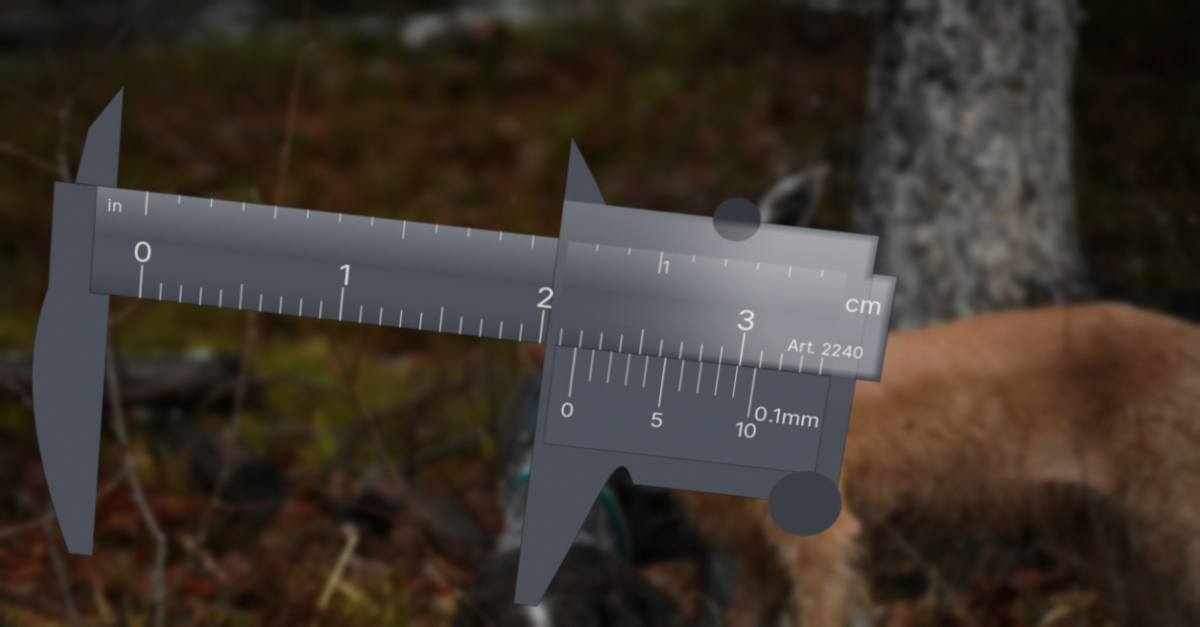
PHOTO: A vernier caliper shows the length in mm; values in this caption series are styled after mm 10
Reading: mm 21.8
